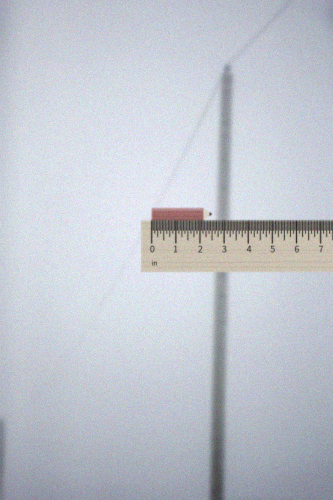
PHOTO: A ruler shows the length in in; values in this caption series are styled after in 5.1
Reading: in 2.5
